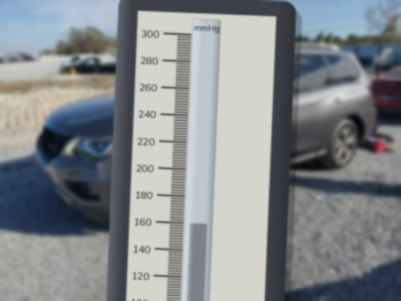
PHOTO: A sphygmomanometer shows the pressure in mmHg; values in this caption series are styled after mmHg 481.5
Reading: mmHg 160
